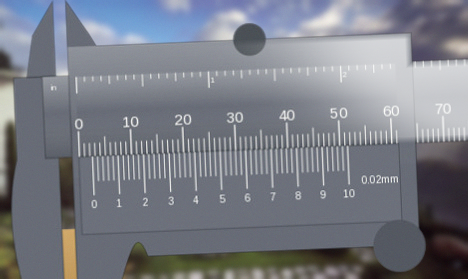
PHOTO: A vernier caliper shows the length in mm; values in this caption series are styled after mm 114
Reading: mm 2.5
